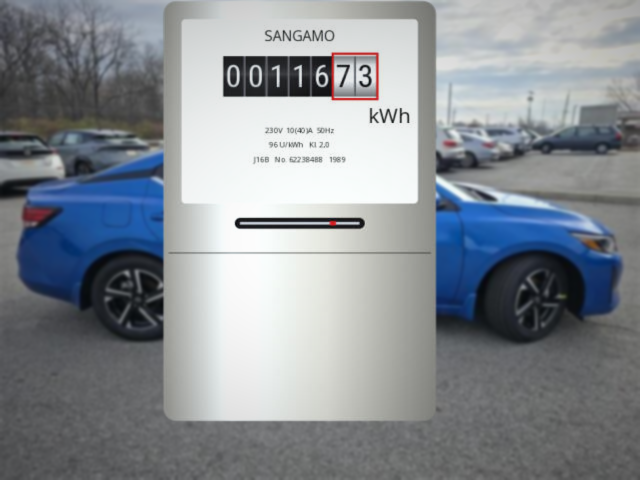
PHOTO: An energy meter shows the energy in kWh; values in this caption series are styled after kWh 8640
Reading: kWh 116.73
